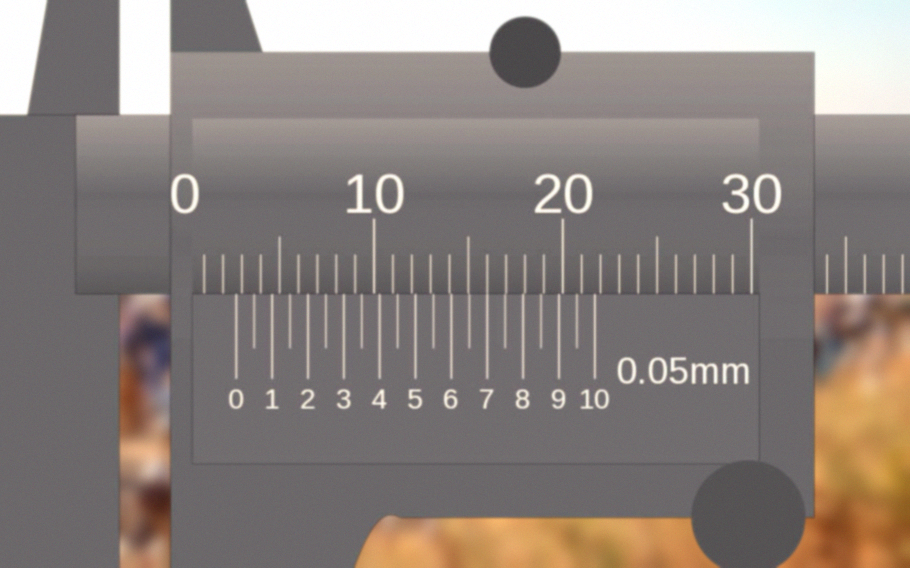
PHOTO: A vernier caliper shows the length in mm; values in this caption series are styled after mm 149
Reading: mm 2.7
